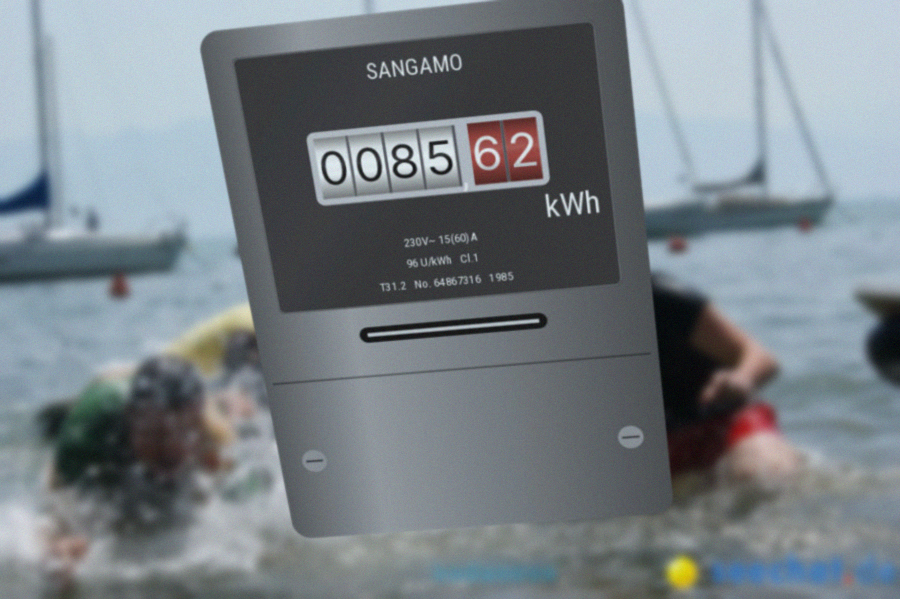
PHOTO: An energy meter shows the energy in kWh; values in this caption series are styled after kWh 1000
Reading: kWh 85.62
